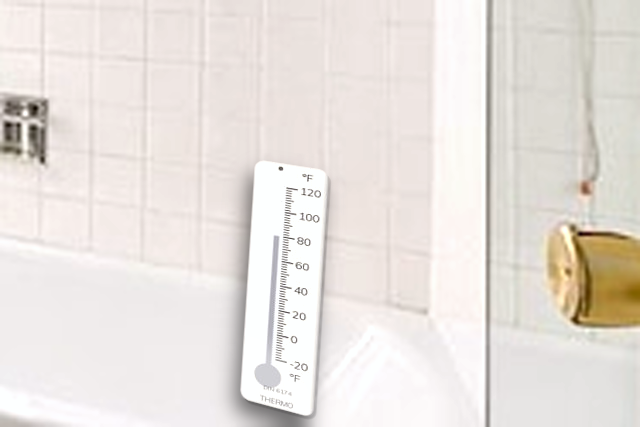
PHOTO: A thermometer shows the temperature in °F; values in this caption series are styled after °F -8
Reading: °F 80
